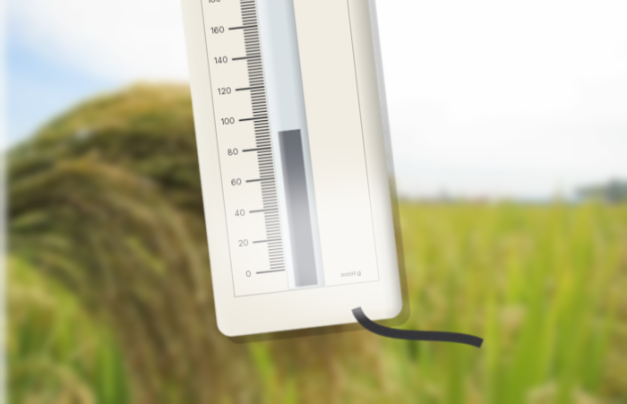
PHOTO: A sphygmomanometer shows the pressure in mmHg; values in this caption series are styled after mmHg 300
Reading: mmHg 90
